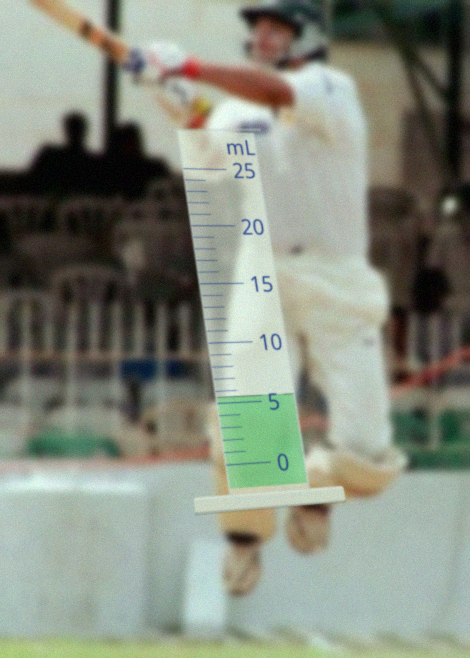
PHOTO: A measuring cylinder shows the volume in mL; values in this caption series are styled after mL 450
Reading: mL 5.5
